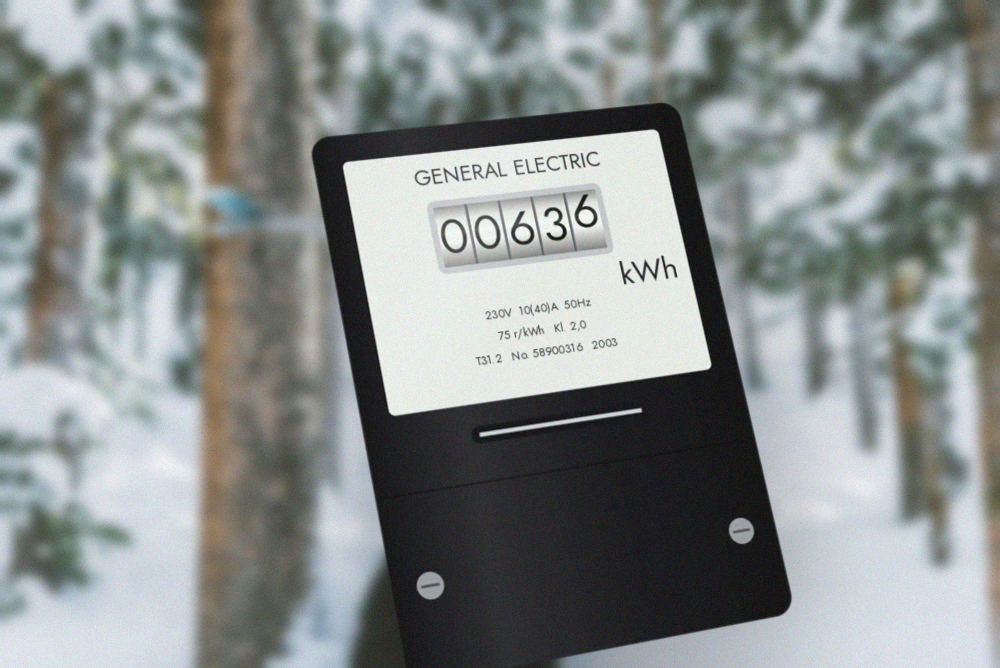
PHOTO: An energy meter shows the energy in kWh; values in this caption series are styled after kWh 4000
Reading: kWh 636
